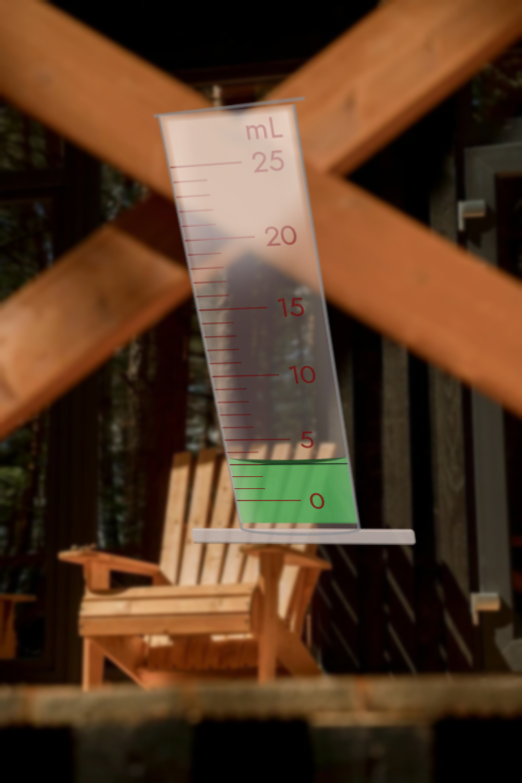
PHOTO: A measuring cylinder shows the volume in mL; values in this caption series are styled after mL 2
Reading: mL 3
